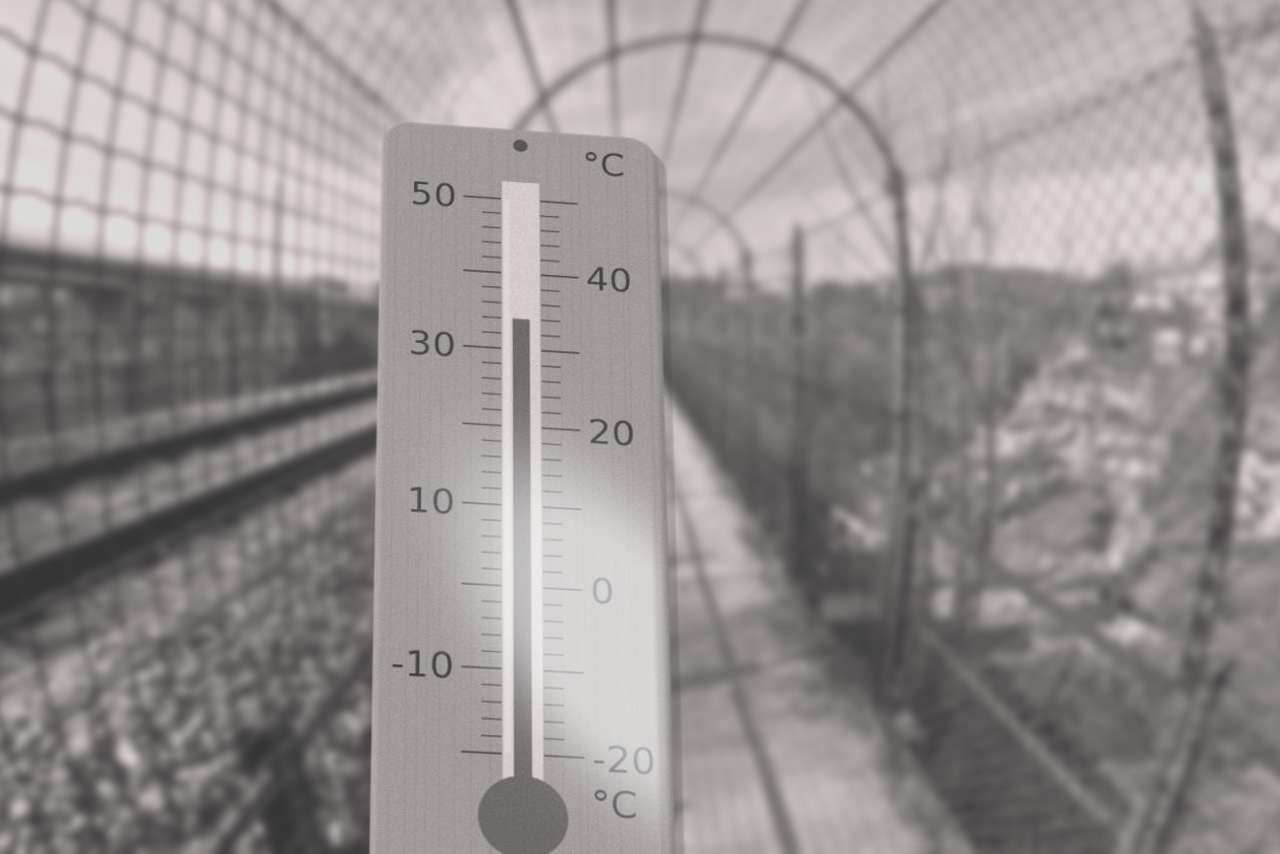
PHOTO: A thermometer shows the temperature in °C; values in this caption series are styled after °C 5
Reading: °C 34
